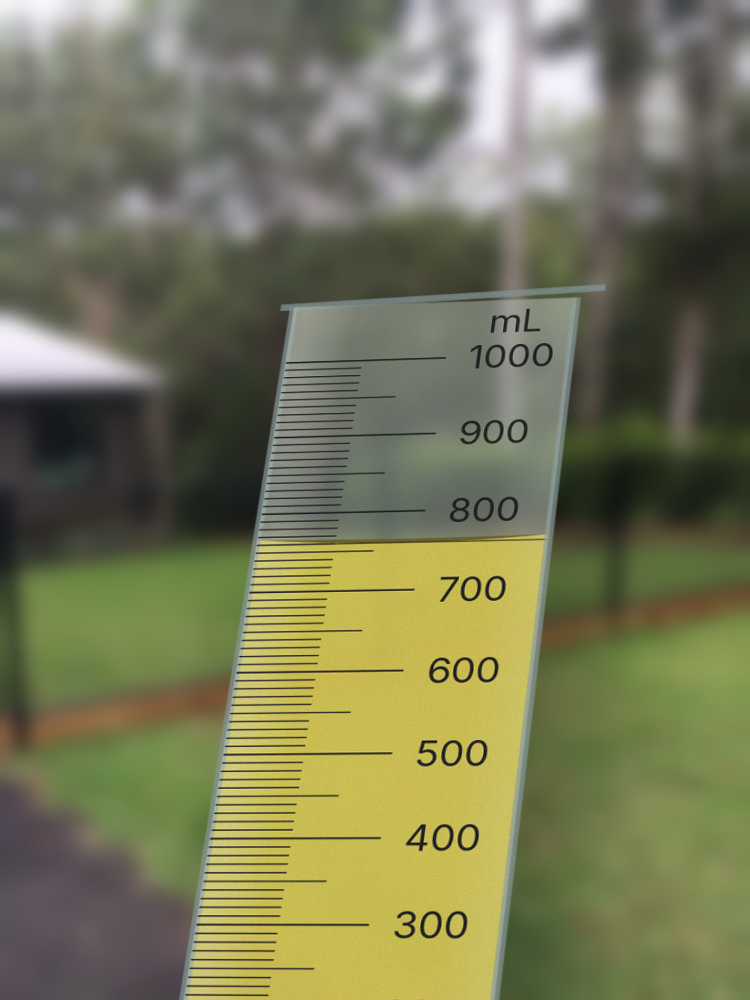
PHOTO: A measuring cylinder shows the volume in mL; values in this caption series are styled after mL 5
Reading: mL 760
